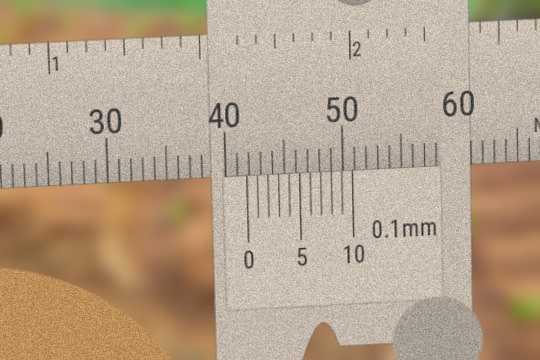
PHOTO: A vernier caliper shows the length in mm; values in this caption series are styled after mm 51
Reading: mm 41.8
